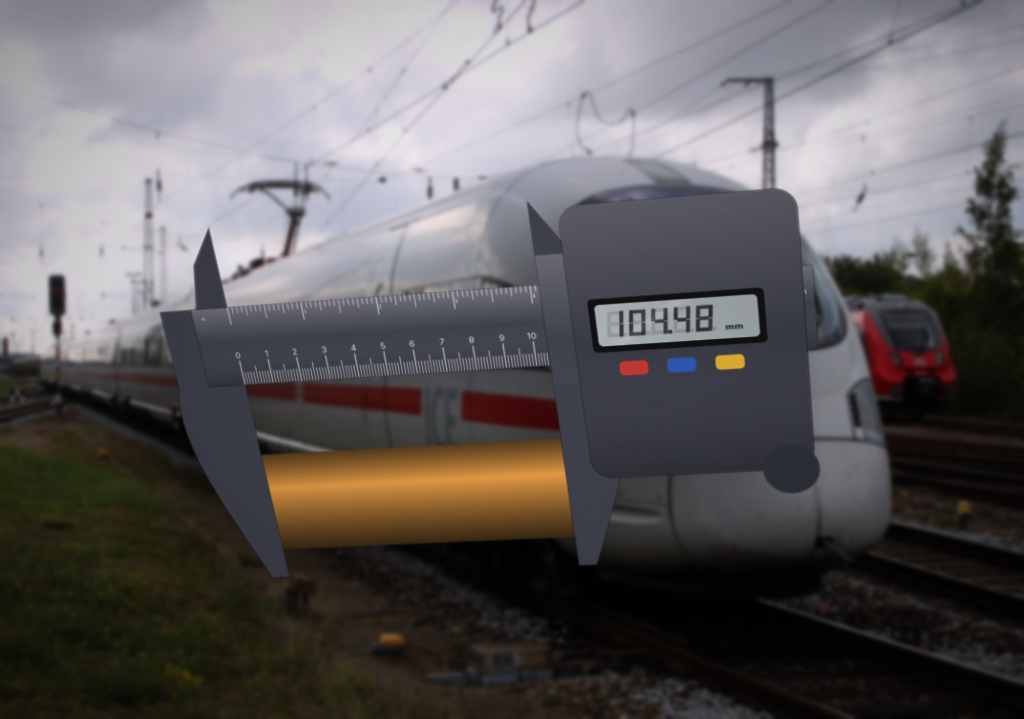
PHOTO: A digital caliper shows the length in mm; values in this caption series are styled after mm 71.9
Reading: mm 104.48
